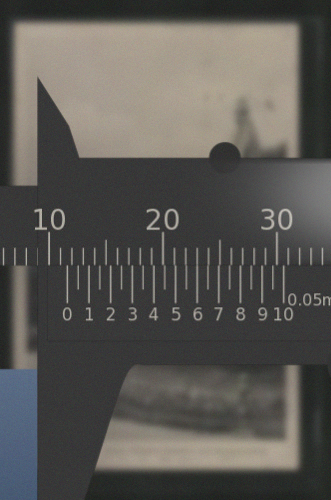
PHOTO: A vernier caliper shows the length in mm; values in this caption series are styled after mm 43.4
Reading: mm 11.6
